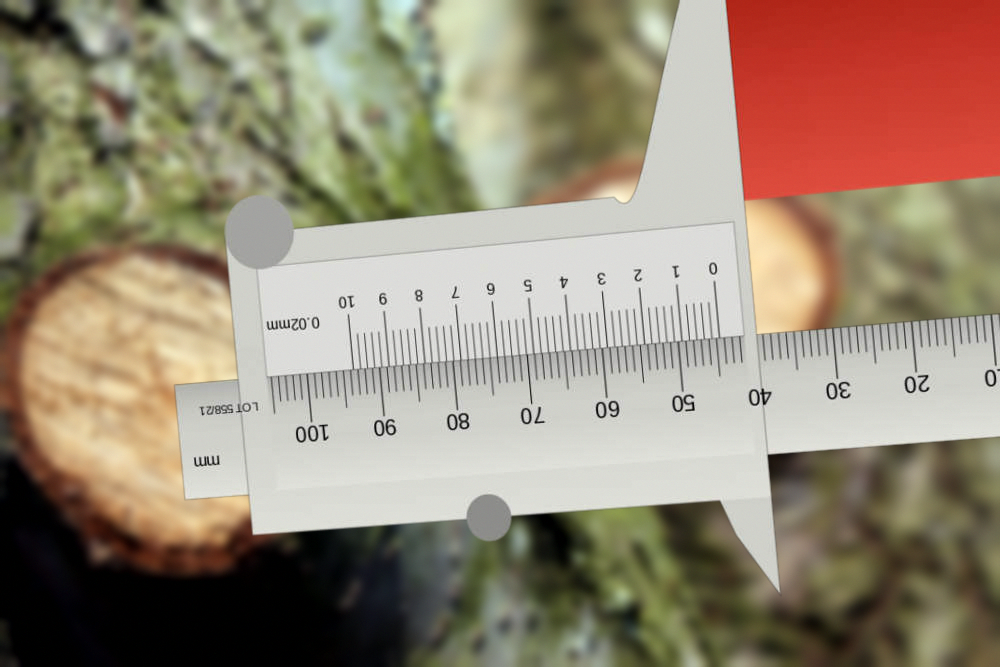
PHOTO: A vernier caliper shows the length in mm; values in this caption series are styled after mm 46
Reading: mm 44.6
